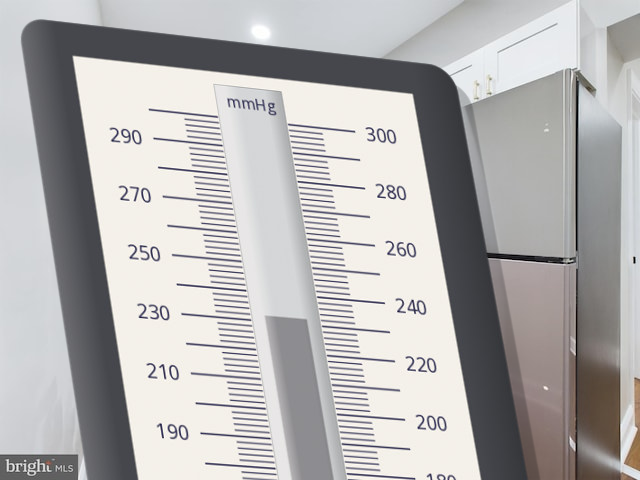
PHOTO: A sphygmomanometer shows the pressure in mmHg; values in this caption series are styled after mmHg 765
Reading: mmHg 232
